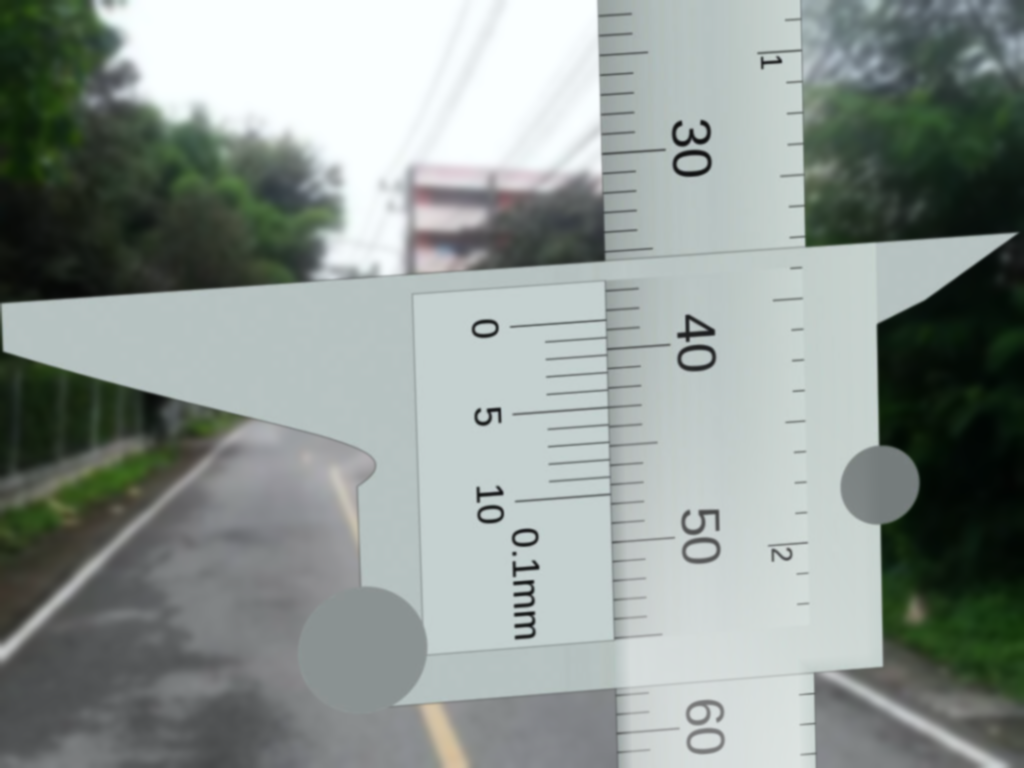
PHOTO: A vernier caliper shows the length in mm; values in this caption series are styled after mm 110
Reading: mm 38.5
